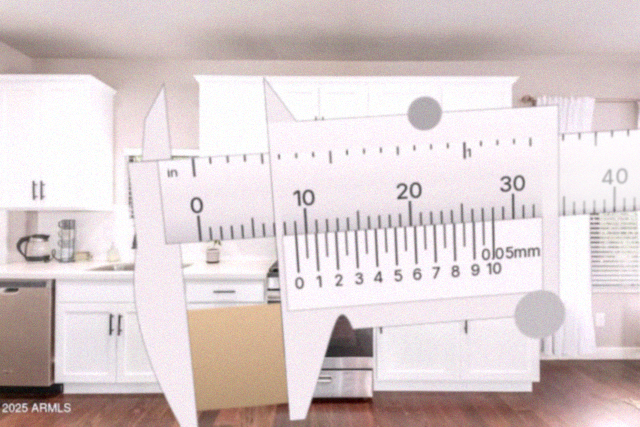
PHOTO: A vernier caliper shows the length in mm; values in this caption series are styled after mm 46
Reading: mm 9.0
